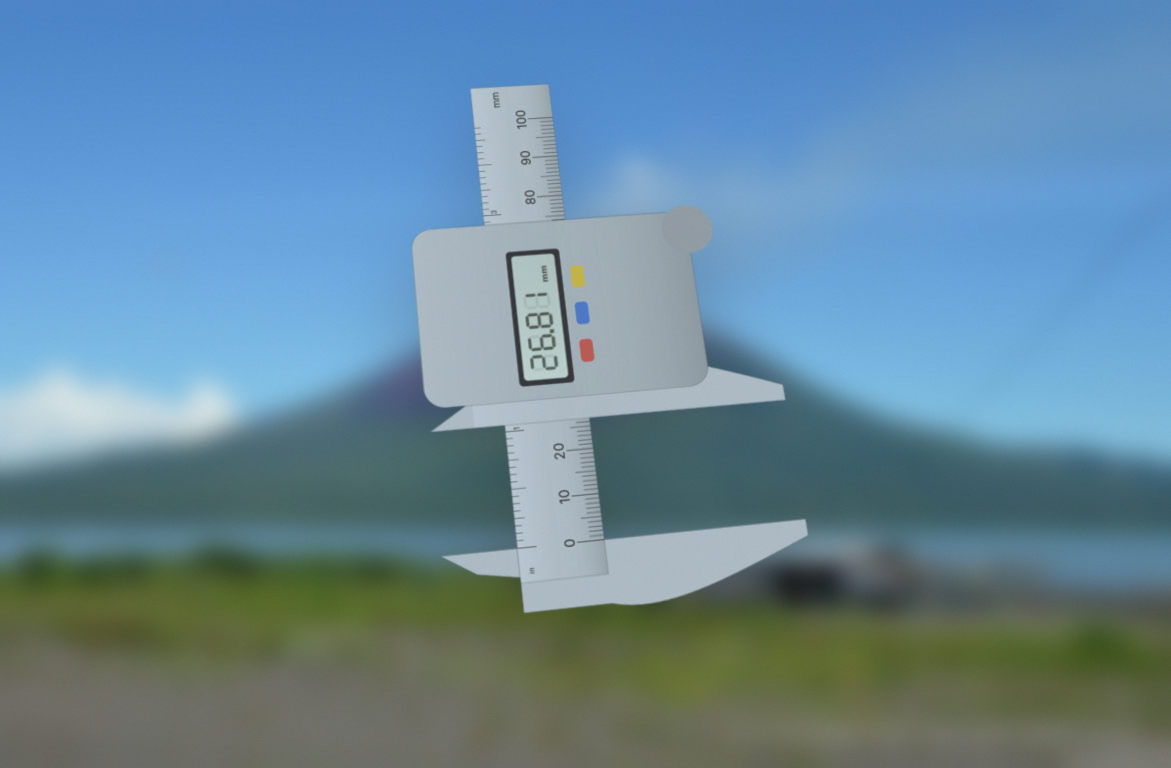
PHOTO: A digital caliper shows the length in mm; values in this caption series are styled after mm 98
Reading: mm 26.81
